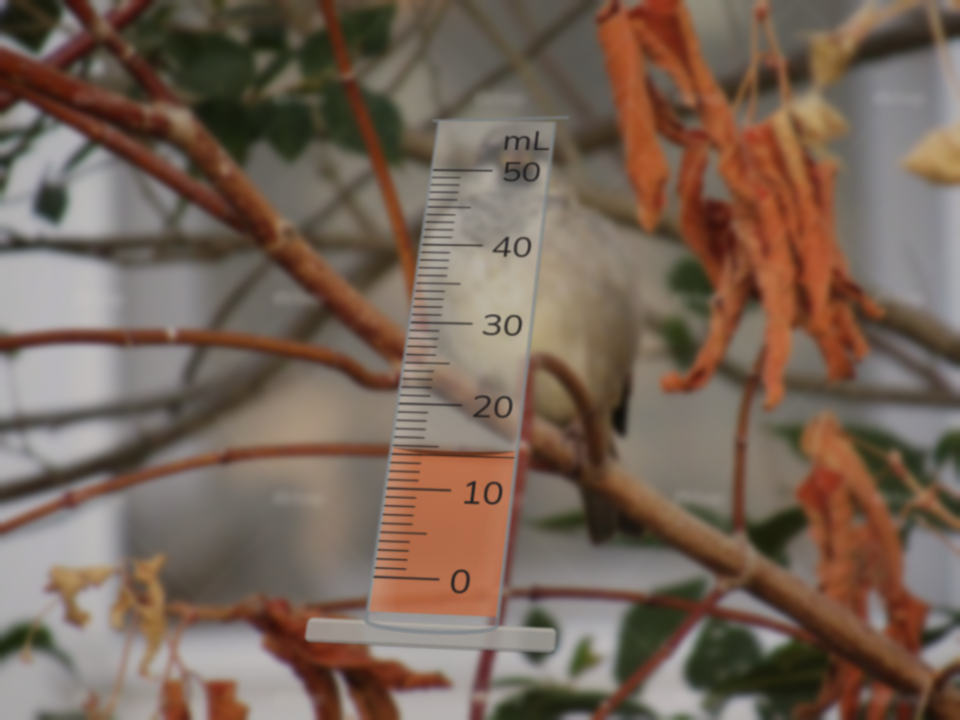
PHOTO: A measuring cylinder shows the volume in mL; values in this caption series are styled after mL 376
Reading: mL 14
